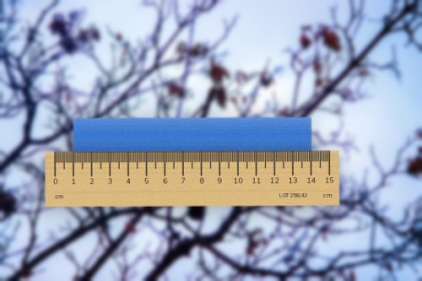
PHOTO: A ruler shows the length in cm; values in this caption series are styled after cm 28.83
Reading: cm 13
